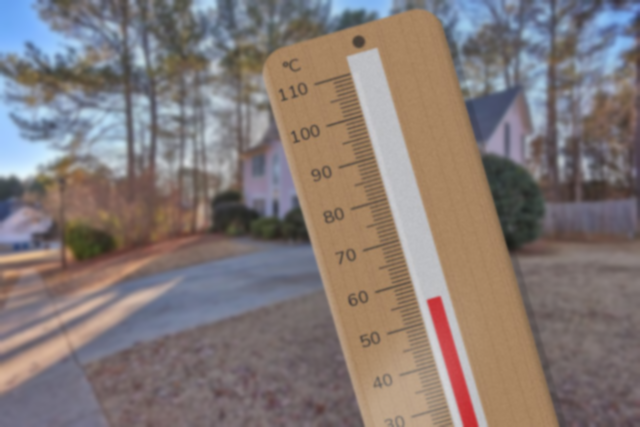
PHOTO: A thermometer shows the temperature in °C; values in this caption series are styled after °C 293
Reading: °C 55
